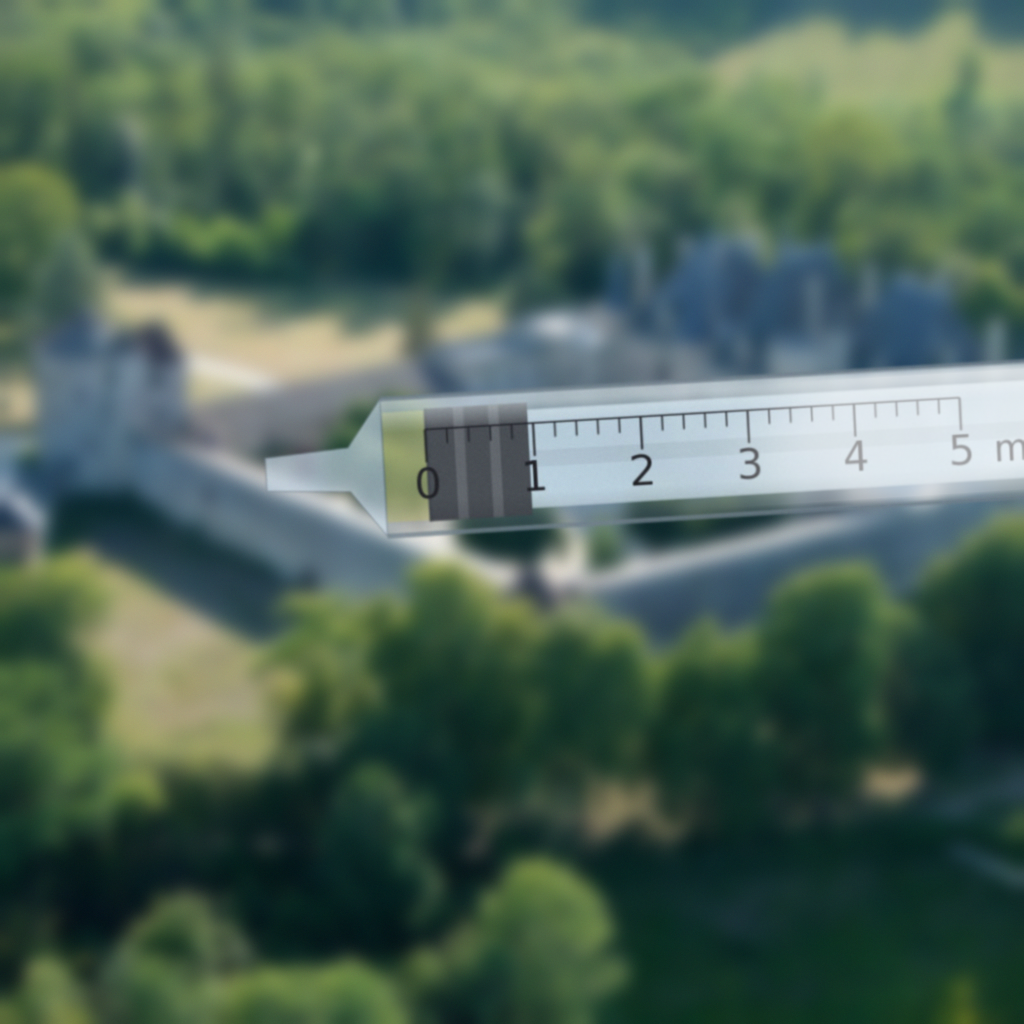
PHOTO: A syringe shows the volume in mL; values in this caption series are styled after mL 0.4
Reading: mL 0
